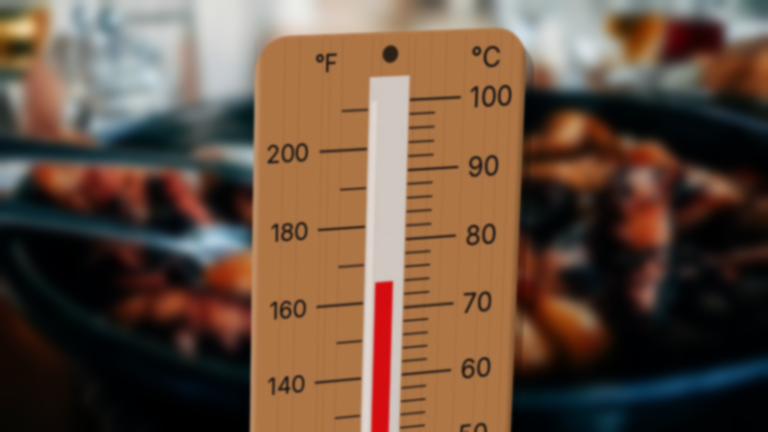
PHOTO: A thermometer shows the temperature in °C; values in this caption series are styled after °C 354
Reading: °C 74
